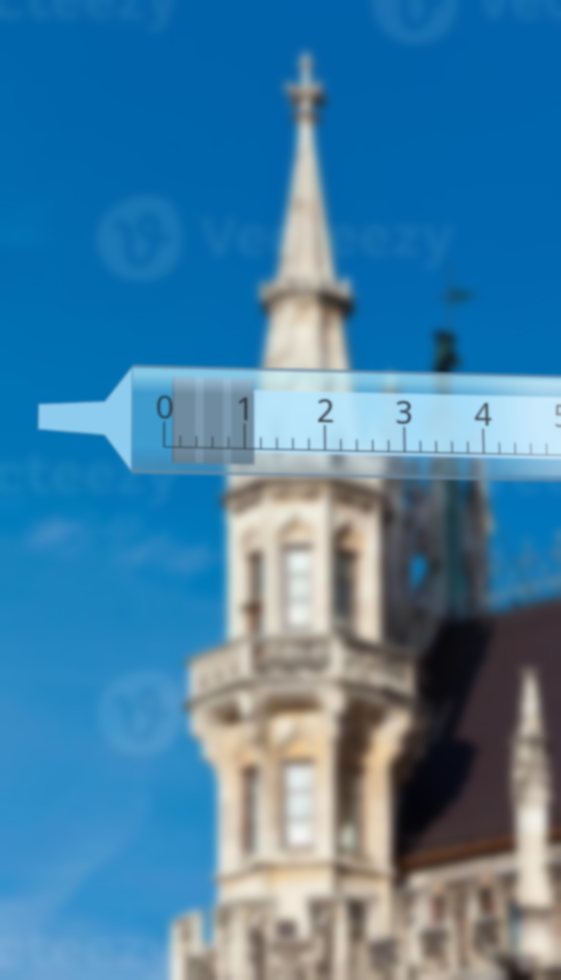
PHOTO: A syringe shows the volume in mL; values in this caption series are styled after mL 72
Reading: mL 0.1
